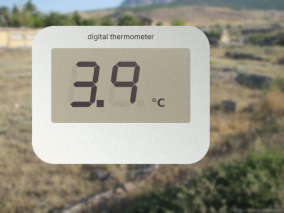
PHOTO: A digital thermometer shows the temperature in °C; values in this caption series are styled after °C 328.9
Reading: °C 3.9
